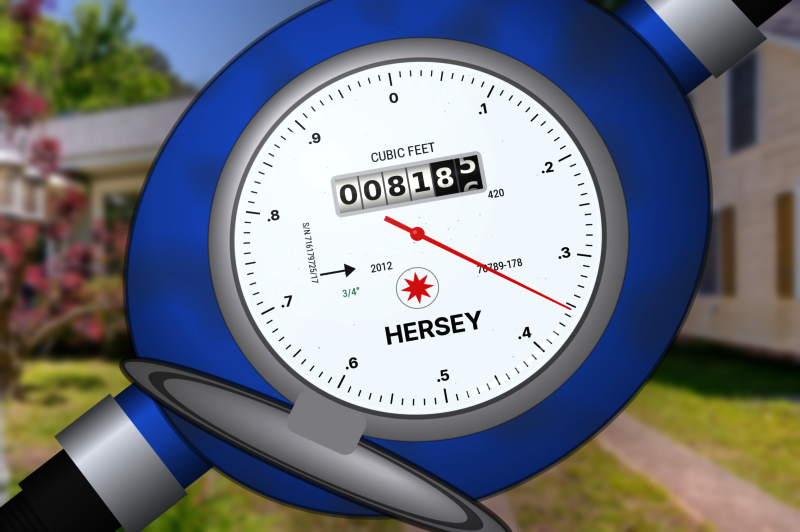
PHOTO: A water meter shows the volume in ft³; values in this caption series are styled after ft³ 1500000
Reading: ft³ 8185.35
